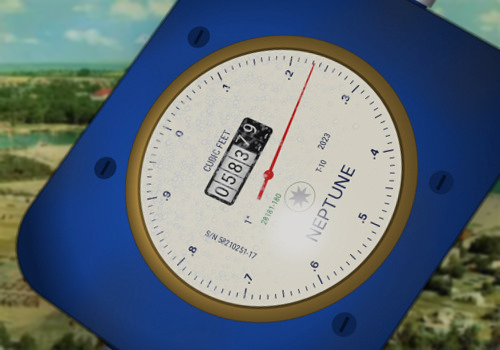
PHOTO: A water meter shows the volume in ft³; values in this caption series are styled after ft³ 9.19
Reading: ft³ 58379.23
